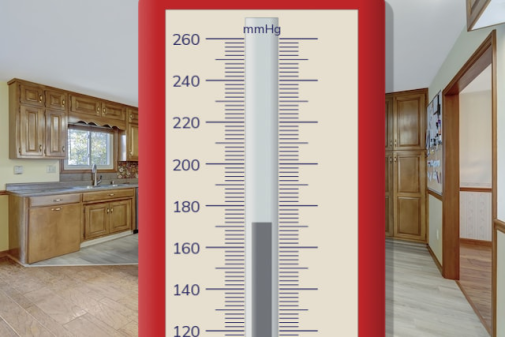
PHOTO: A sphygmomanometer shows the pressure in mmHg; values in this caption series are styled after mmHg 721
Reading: mmHg 172
